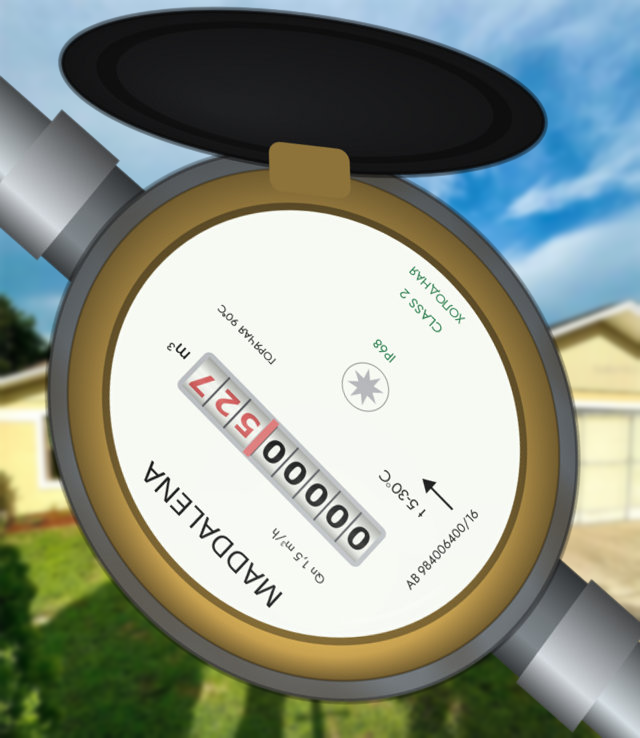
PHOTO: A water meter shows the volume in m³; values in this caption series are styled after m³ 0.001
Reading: m³ 0.527
